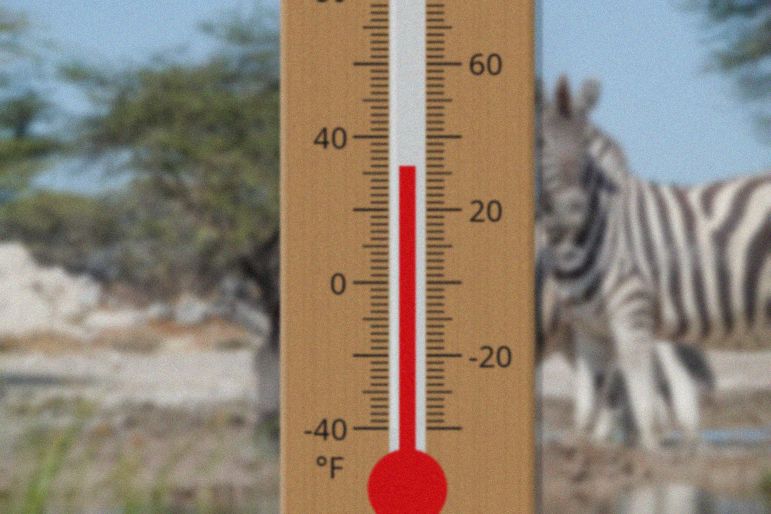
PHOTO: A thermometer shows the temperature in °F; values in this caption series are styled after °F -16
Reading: °F 32
